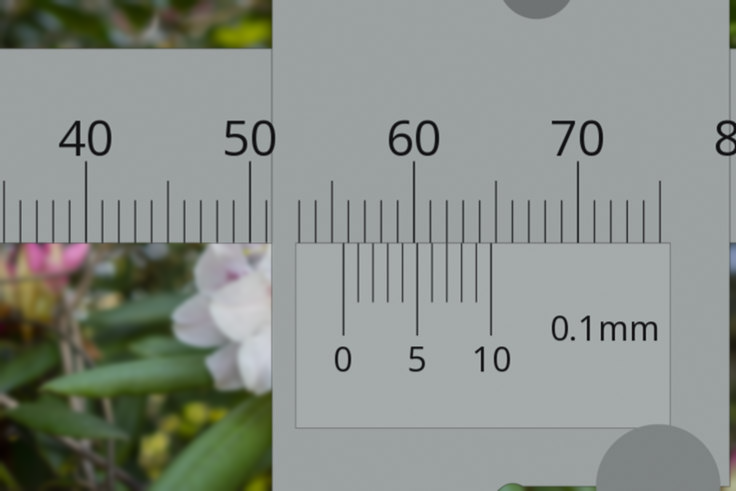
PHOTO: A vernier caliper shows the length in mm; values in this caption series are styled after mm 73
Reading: mm 55.7
